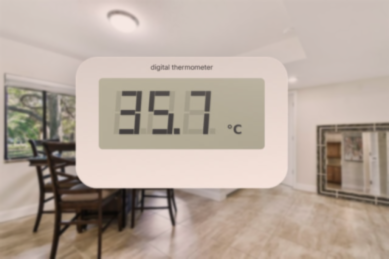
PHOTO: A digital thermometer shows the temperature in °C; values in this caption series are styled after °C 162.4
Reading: °C 35.7
